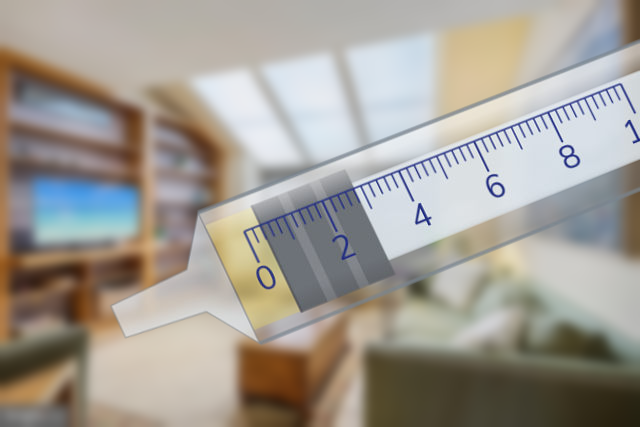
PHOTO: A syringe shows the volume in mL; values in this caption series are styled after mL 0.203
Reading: mL 0.4
